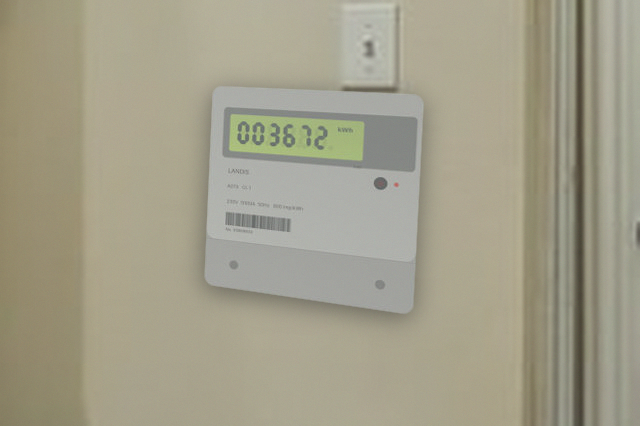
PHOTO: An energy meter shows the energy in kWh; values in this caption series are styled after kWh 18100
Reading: kWh 3672
